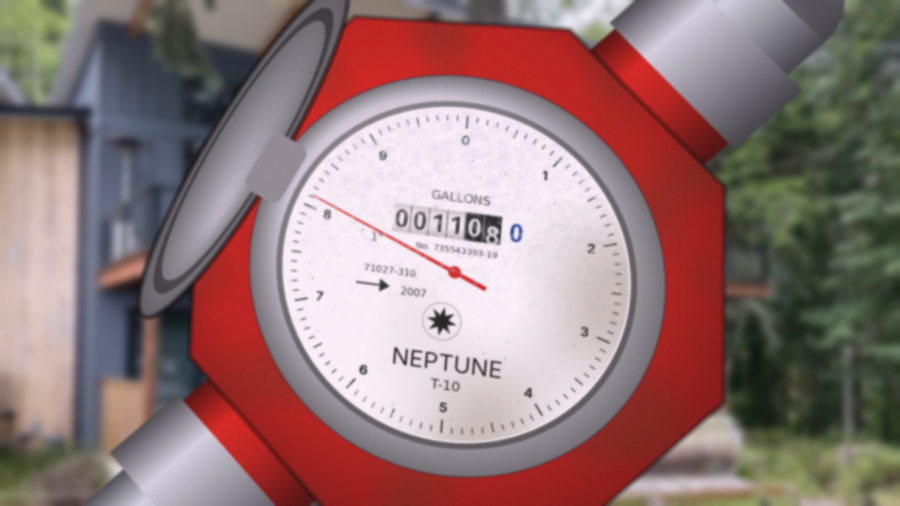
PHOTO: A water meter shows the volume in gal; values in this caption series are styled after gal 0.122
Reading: gal 11078.1
